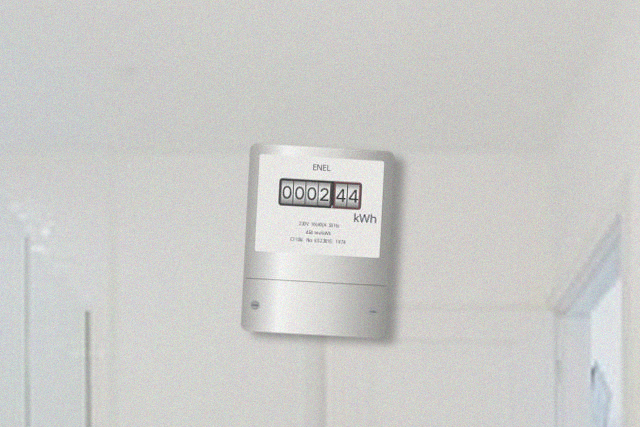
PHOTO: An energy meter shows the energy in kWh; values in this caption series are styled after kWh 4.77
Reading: kWh 2.44
